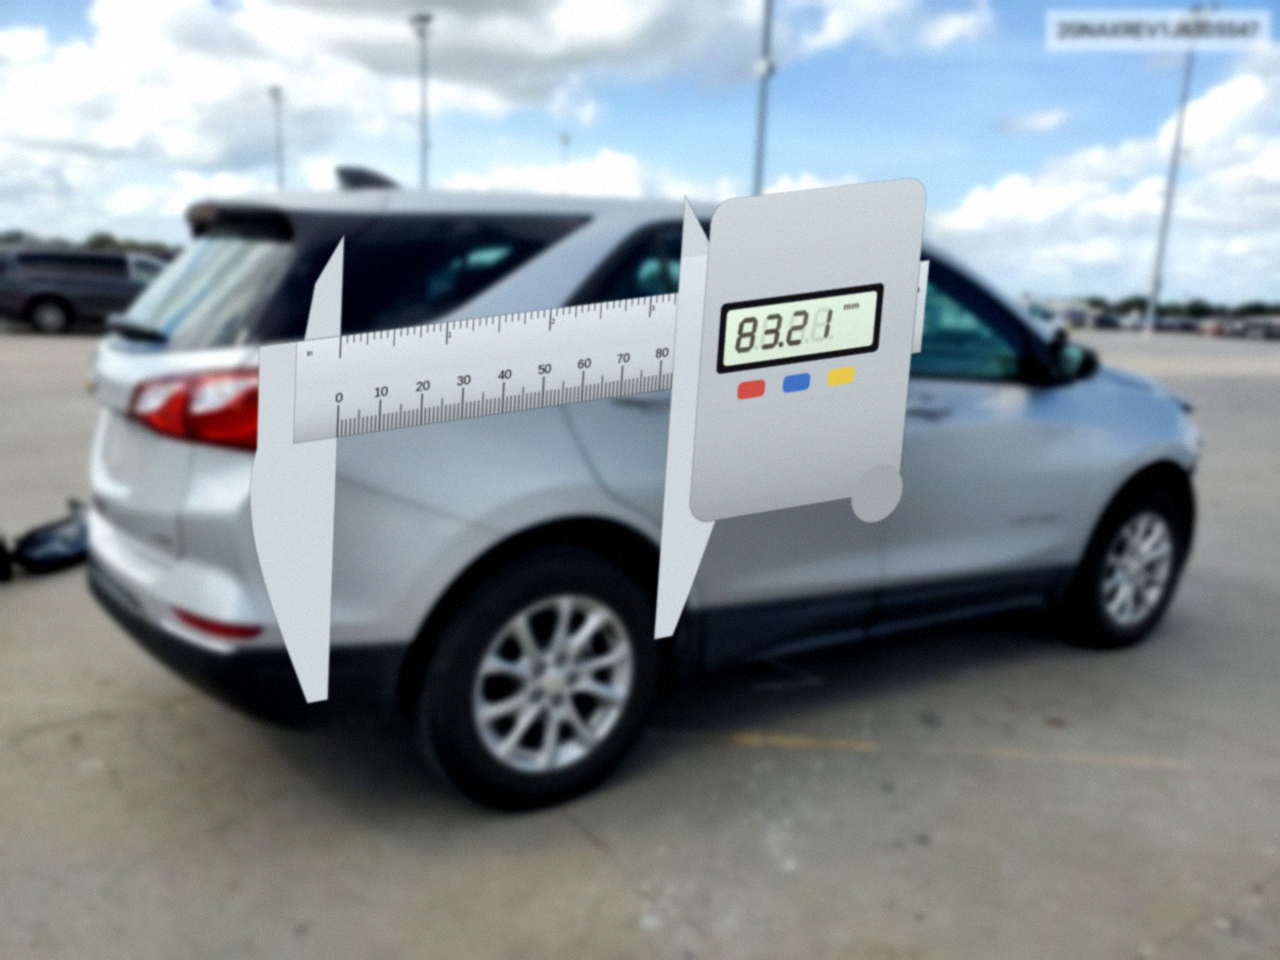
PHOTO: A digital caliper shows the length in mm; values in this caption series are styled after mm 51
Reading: mm 83.21
